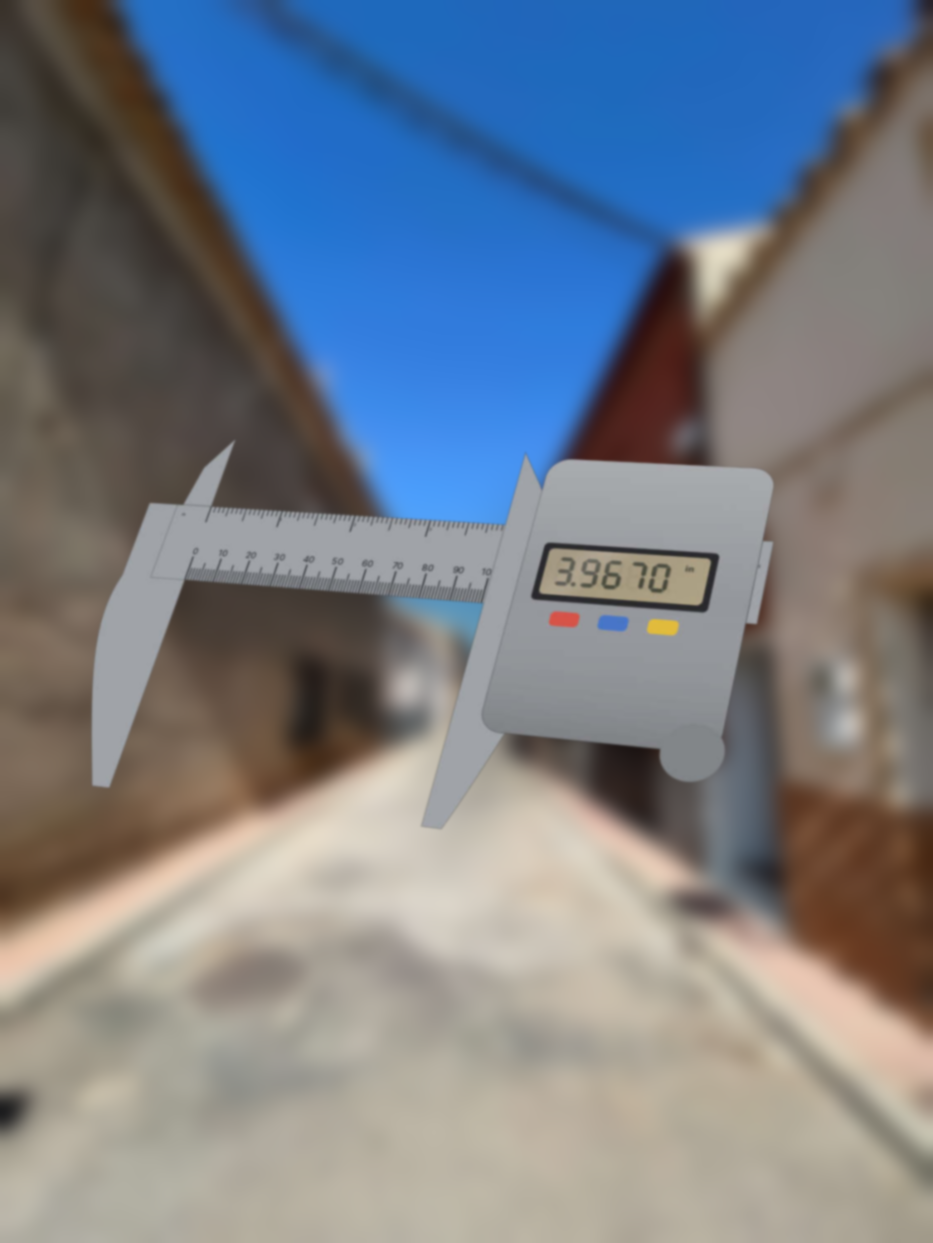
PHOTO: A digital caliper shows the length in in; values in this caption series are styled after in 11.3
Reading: in 3.9670
